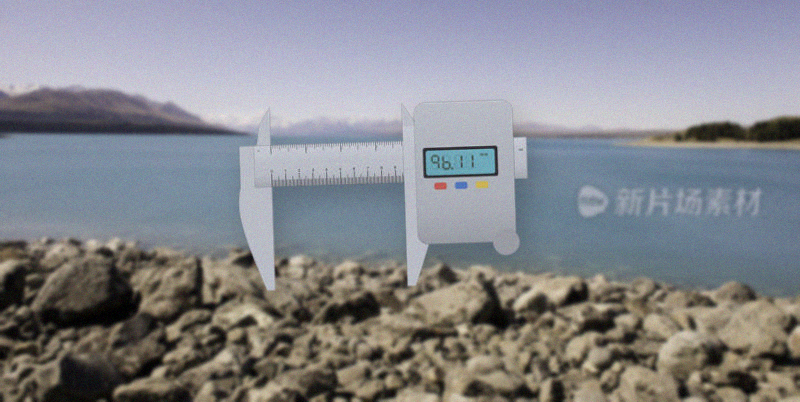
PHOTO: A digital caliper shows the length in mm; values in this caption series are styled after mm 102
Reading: mm 96.11
